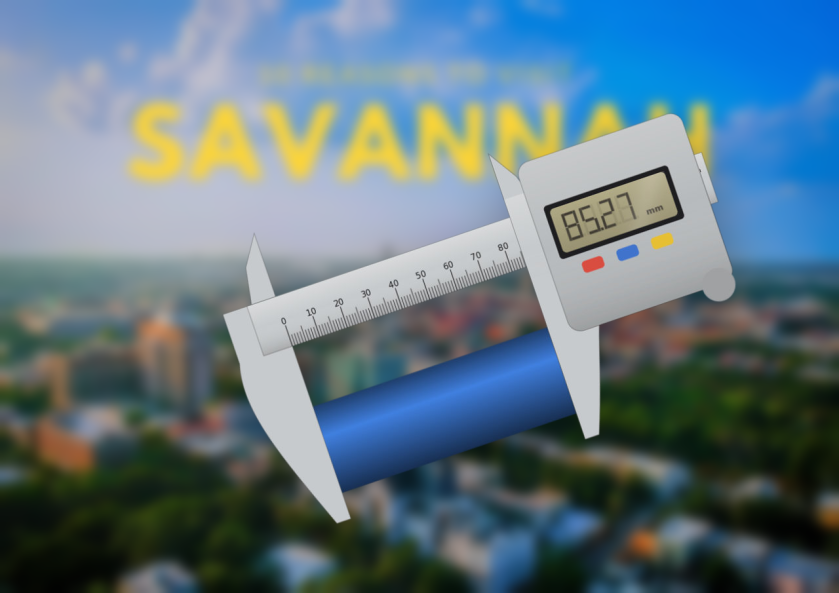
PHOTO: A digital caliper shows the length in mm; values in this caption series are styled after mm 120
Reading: mm 85.27
